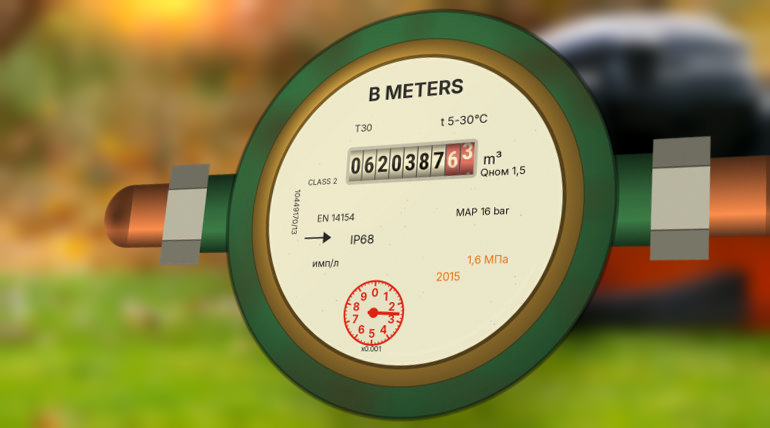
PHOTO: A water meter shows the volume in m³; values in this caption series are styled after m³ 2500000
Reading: m³ 620387.632
